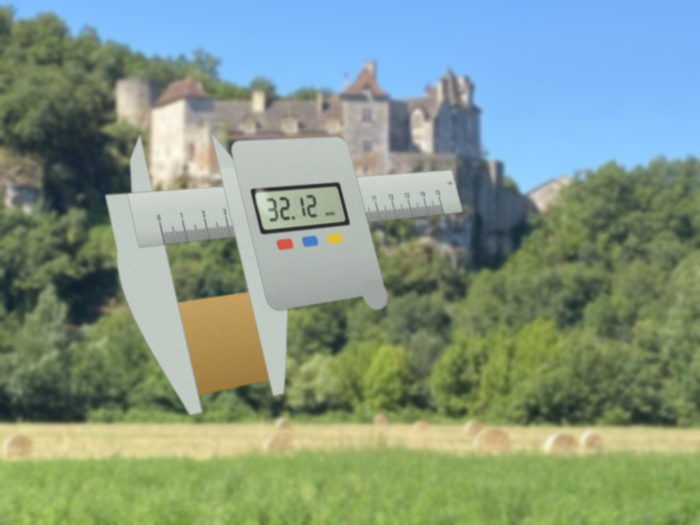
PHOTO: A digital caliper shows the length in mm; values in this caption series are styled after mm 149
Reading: mm 32.12
